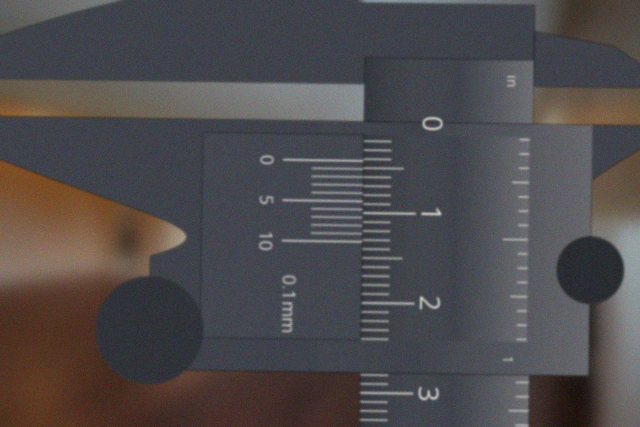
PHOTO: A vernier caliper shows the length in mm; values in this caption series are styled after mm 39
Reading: mm 4.2
